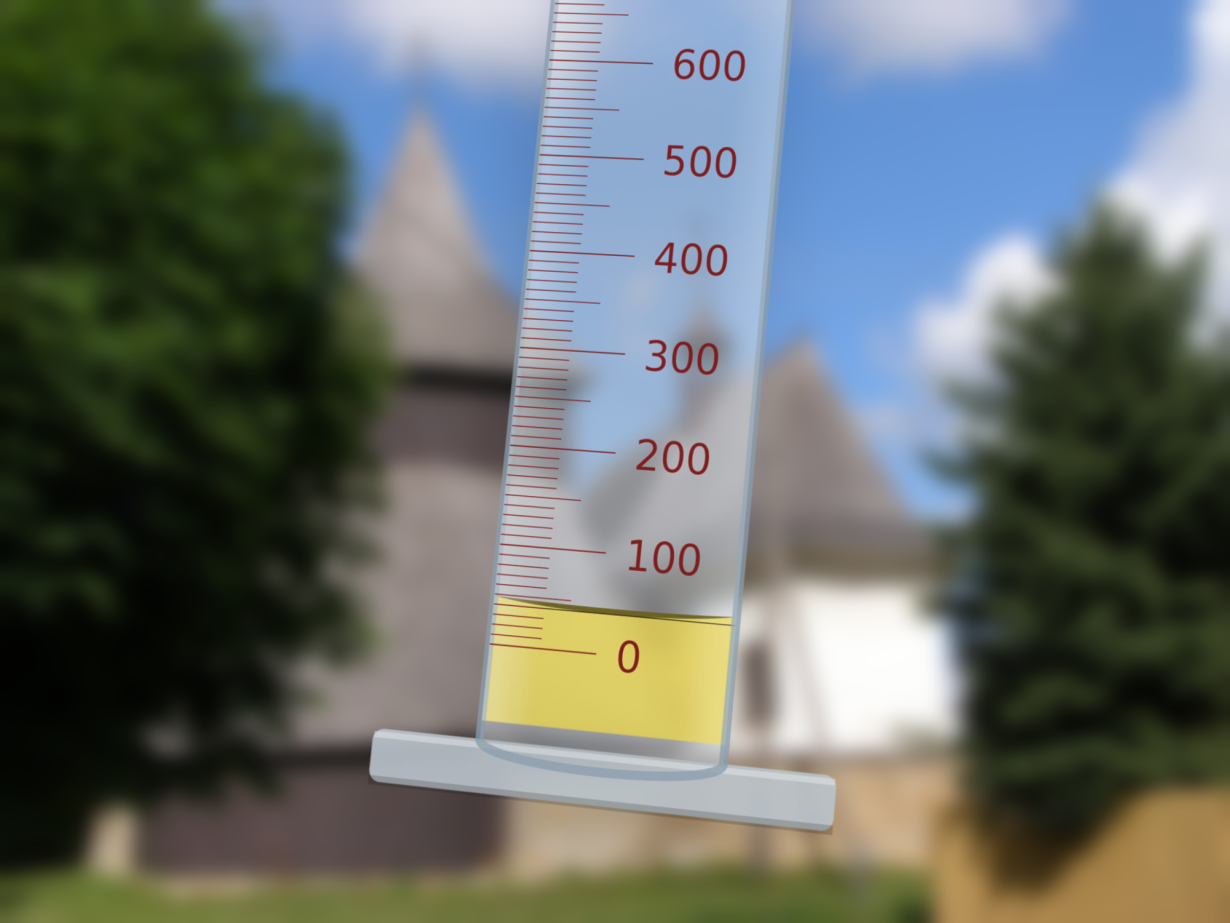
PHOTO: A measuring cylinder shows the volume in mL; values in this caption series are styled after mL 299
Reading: mL 40
